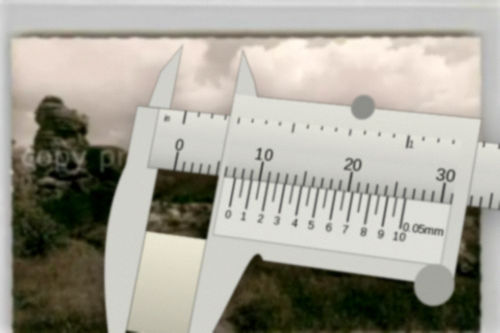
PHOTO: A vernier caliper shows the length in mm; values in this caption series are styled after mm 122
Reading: mm 7.2
